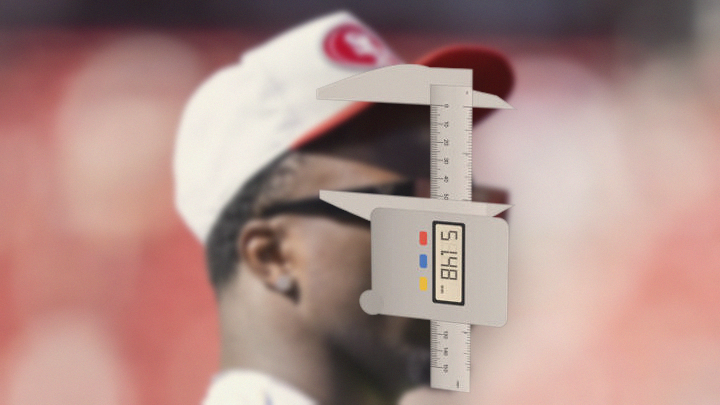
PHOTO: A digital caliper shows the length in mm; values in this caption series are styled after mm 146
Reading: mm 51.48
